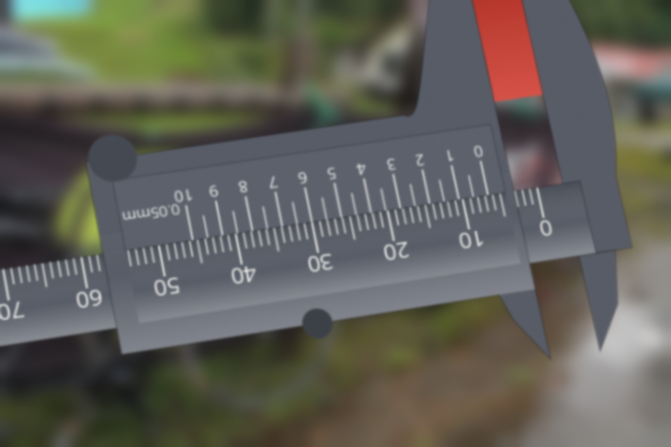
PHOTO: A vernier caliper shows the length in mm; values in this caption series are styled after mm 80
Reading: mm 6.6
